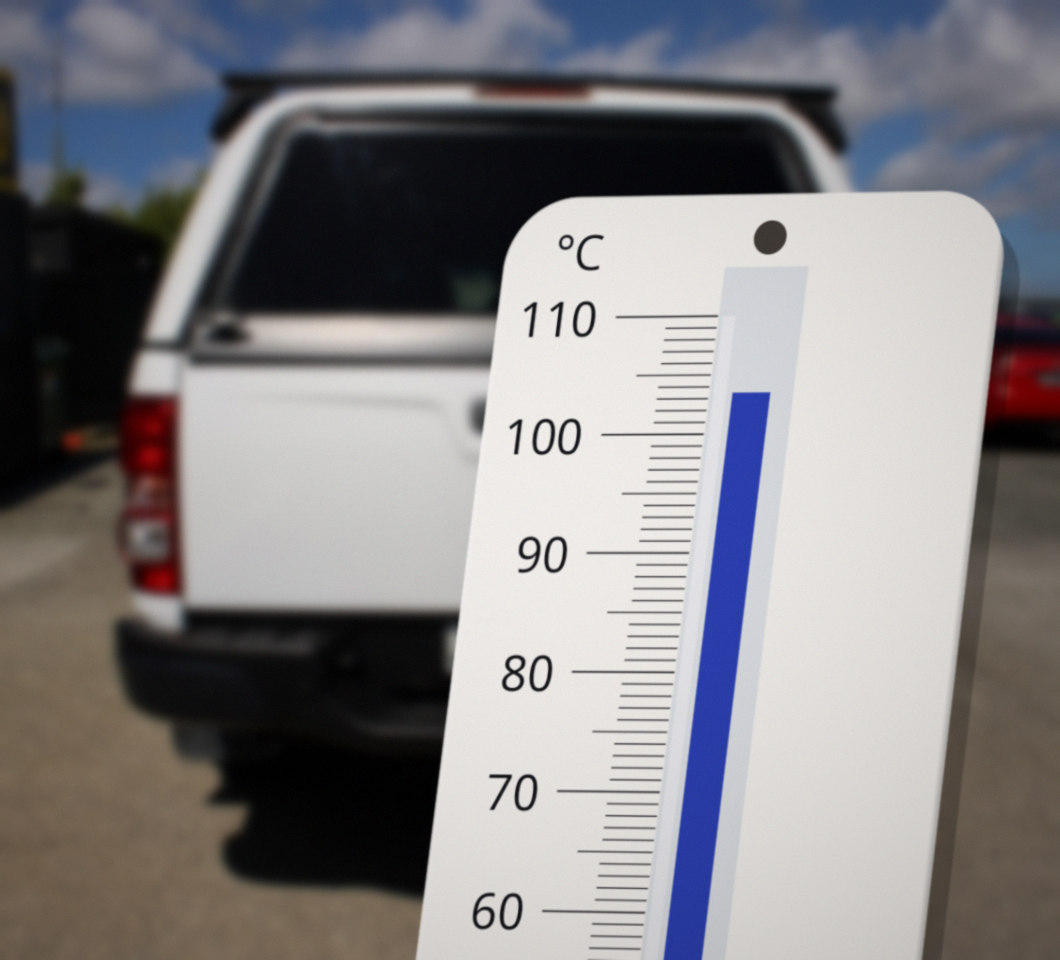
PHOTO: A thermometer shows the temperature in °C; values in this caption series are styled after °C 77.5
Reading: °C 103.5
